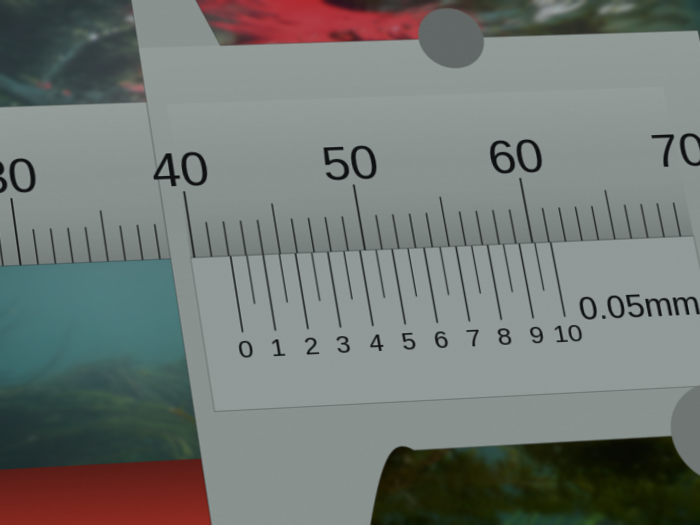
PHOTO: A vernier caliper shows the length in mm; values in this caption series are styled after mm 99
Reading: mm 42.1
